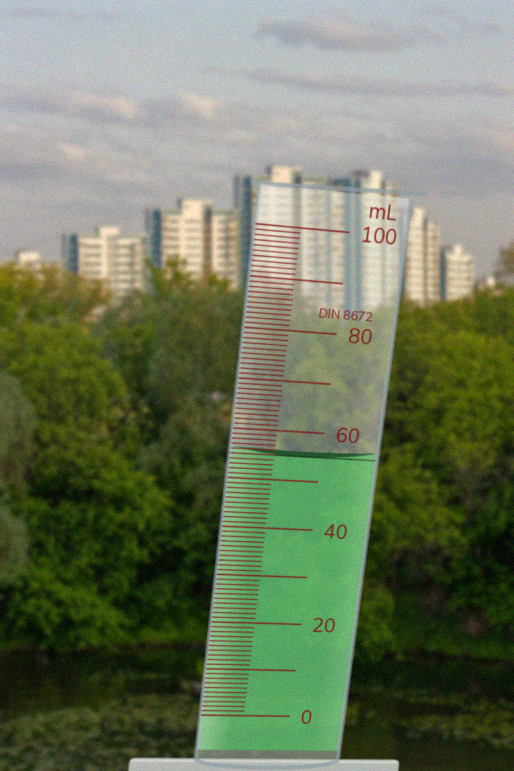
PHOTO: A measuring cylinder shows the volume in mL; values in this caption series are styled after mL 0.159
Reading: mL 55
